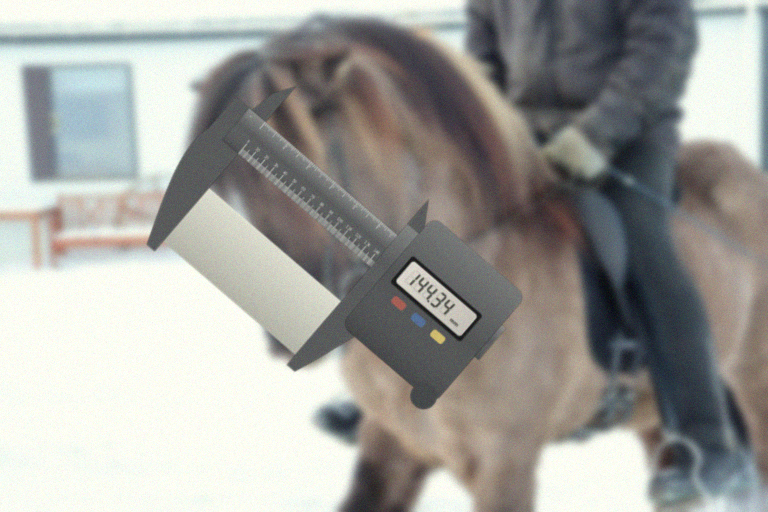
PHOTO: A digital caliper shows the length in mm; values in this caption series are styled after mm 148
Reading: mm 144.34
